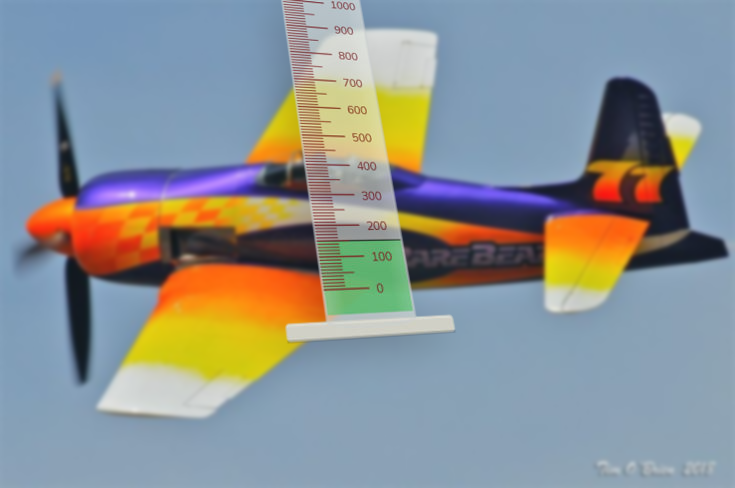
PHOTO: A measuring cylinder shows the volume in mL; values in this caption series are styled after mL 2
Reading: mL 150
